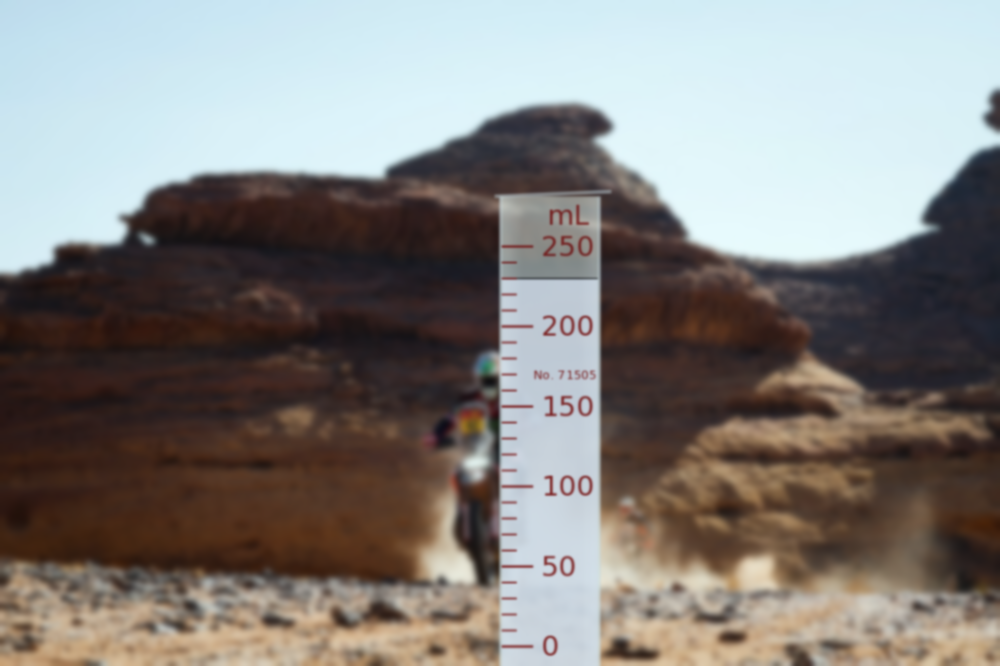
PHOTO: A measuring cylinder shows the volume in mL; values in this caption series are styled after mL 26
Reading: mL 230
